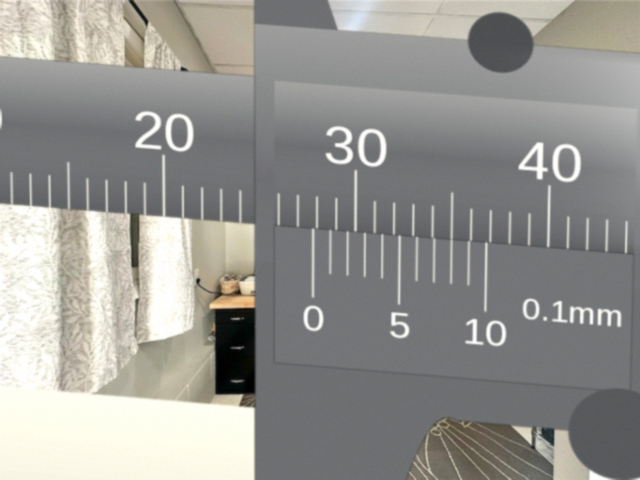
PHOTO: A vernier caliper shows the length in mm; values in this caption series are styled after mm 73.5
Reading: mm 27.8
